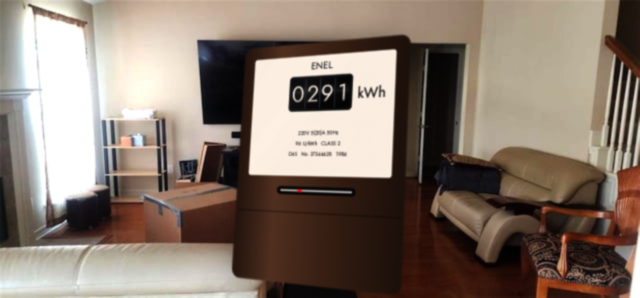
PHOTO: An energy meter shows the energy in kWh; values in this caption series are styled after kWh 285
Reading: kWh 291
